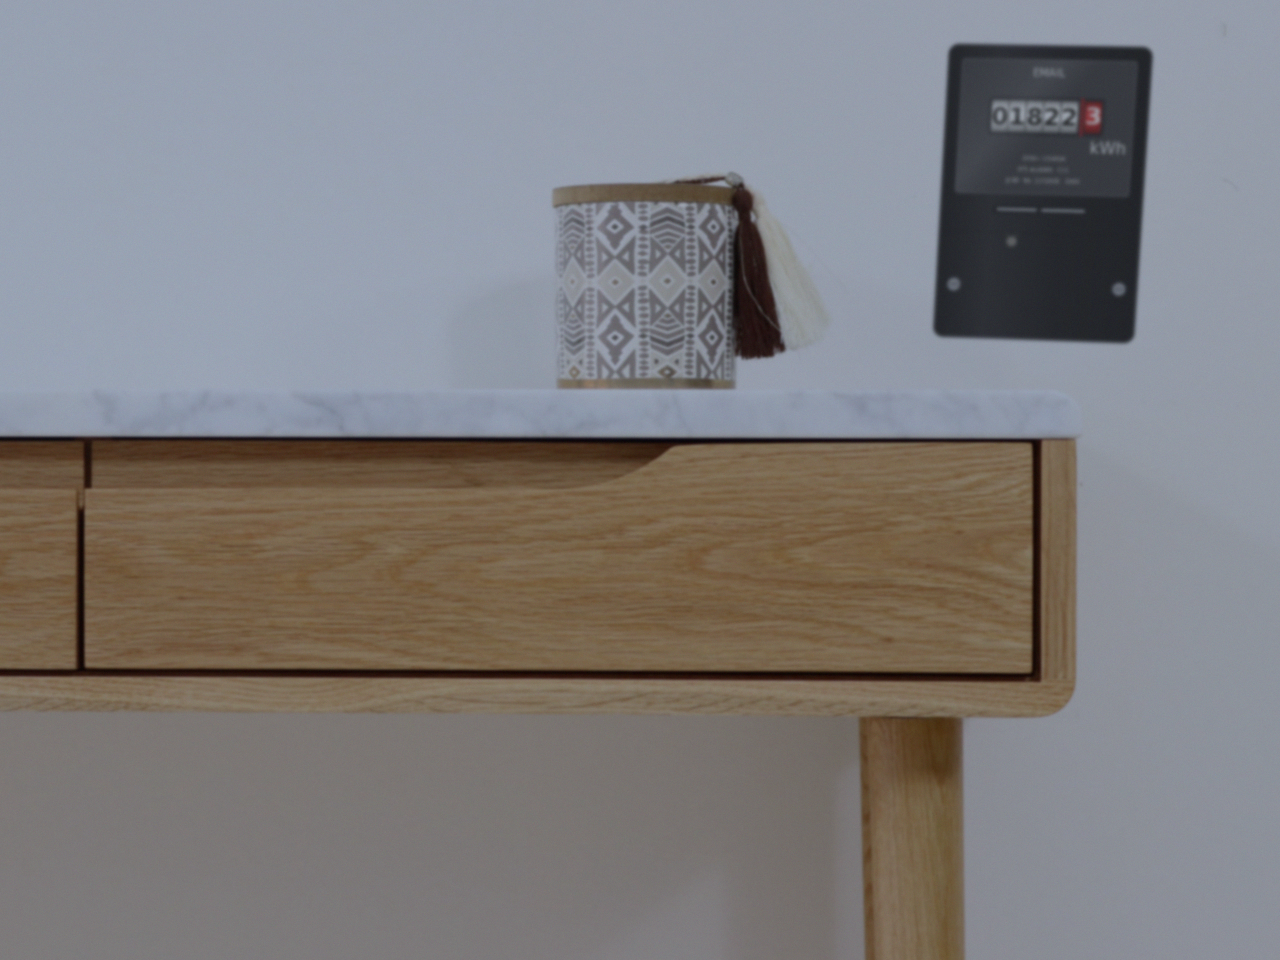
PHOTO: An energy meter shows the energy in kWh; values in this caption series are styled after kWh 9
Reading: kWh 1822.3
